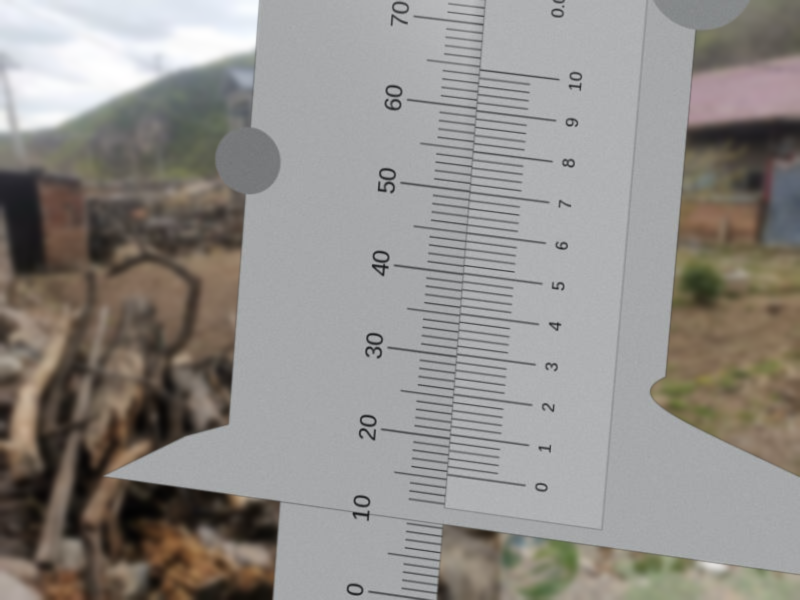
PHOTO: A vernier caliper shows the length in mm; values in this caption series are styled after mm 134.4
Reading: mm 15.6
